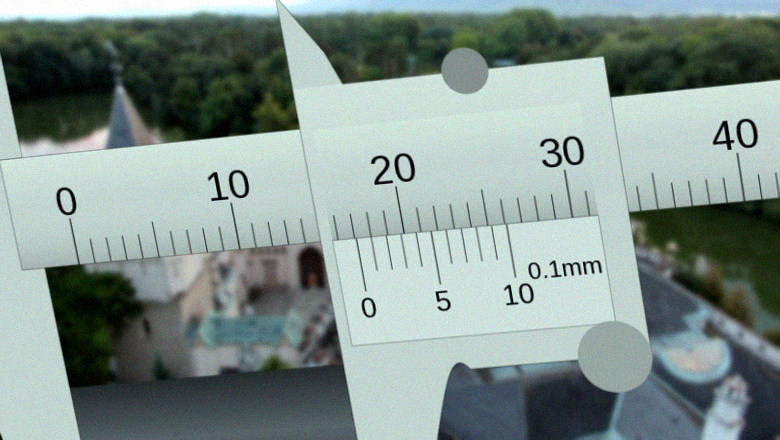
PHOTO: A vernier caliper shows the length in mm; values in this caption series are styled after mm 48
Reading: mm 17.1
